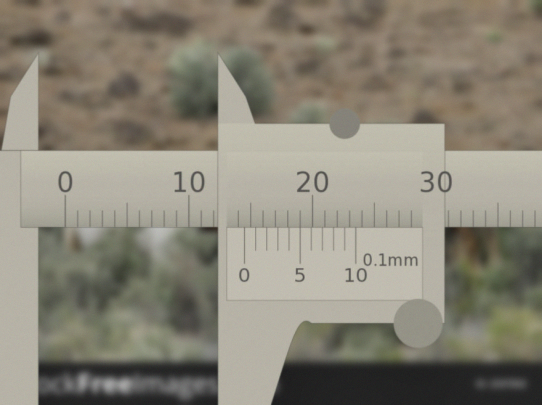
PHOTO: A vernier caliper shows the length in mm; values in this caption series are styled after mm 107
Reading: mm 14.5
